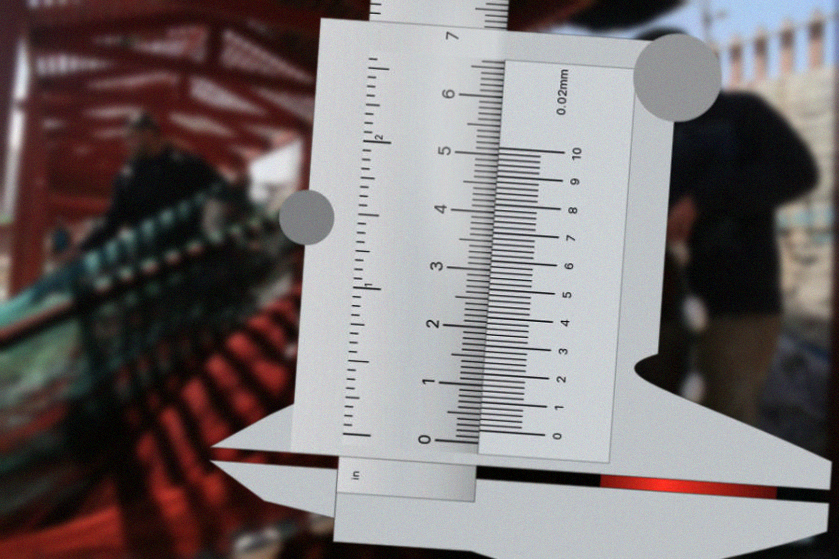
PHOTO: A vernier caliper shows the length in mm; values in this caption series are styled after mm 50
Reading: mm 2.2
